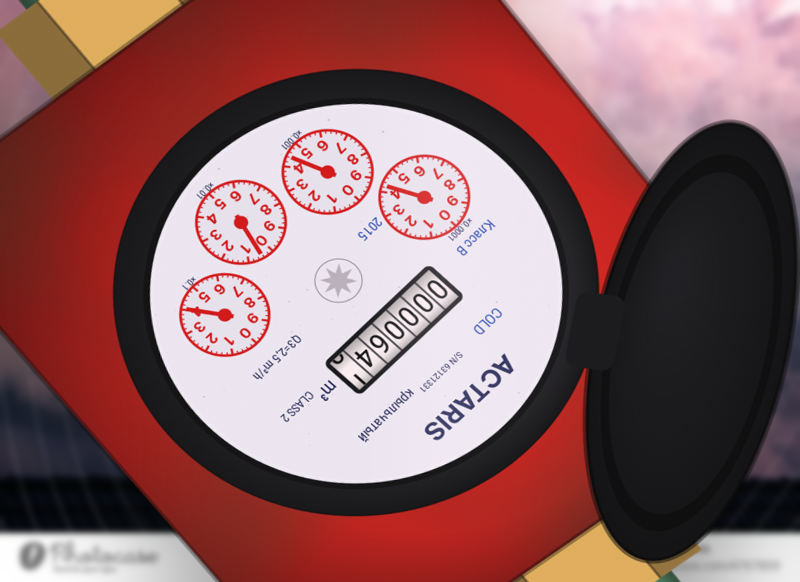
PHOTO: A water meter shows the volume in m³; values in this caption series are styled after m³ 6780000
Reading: m³ 641.4044
